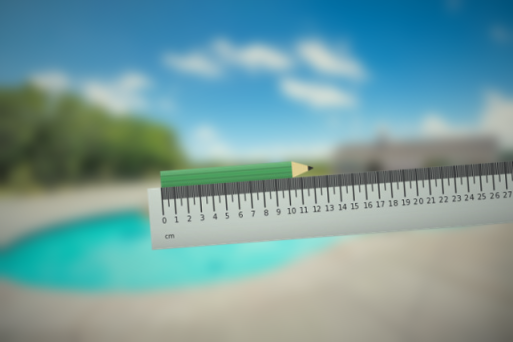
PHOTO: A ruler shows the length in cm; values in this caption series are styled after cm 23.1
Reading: cm 12
